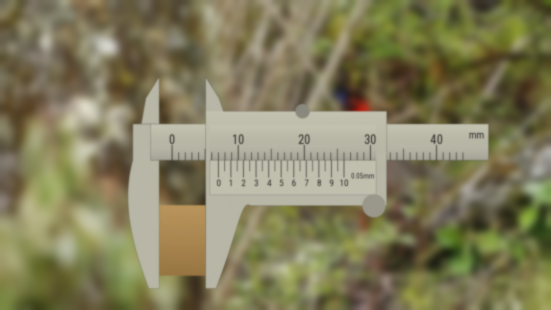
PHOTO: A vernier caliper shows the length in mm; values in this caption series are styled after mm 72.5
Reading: mm 7.0
